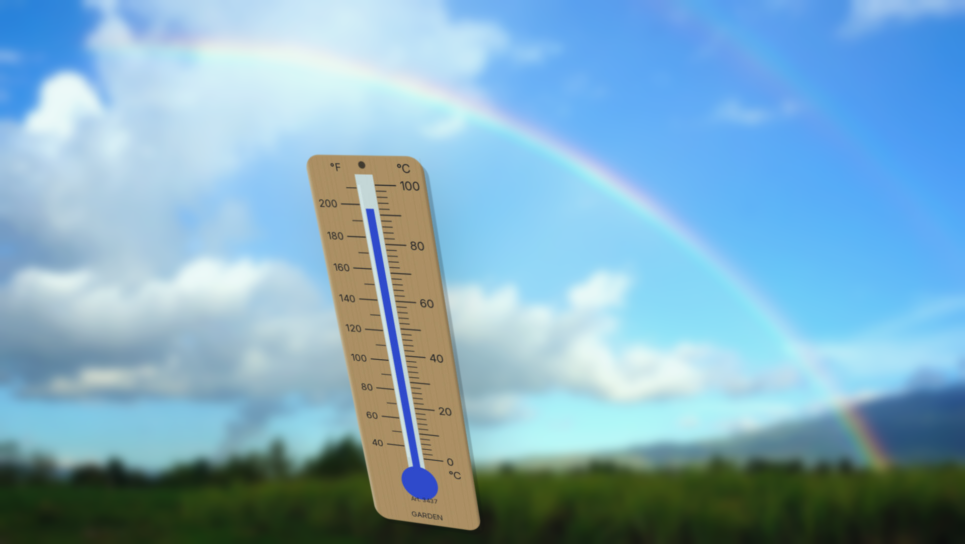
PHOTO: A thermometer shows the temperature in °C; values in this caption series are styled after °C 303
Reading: °C 92
